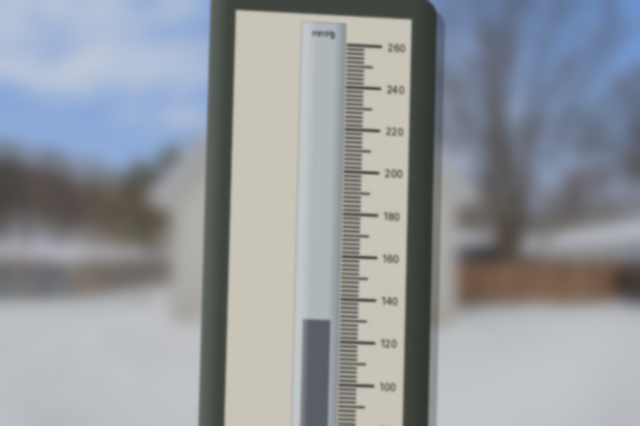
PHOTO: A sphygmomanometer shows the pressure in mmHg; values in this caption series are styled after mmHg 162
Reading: mmHg 130
